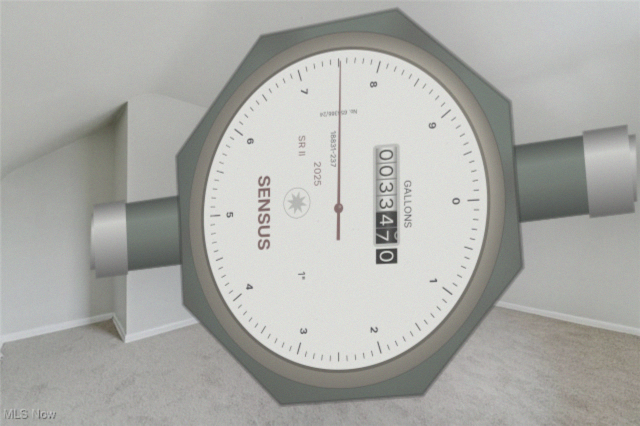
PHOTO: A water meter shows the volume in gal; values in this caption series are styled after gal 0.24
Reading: gal 33467.5
